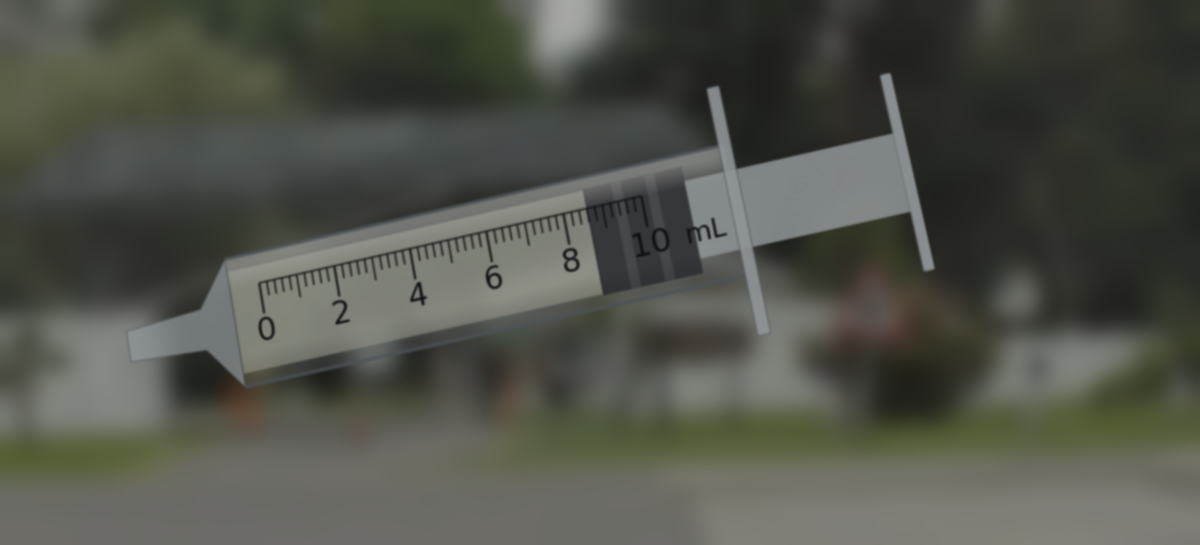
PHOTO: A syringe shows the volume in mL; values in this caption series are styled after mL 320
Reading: mL 8.6
